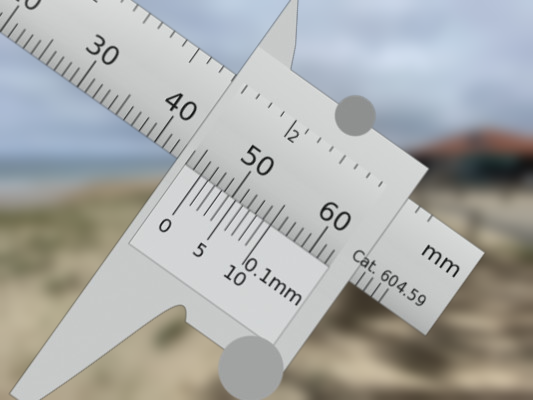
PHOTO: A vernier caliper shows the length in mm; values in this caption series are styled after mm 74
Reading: mm 46.0
